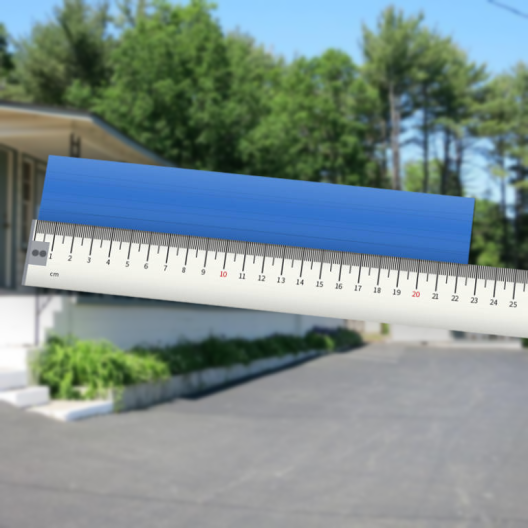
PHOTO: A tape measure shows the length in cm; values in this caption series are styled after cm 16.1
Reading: cm 22.5
